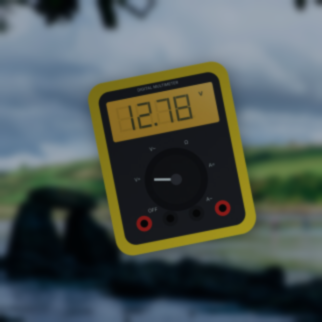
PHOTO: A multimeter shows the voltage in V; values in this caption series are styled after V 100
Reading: V 12.78
